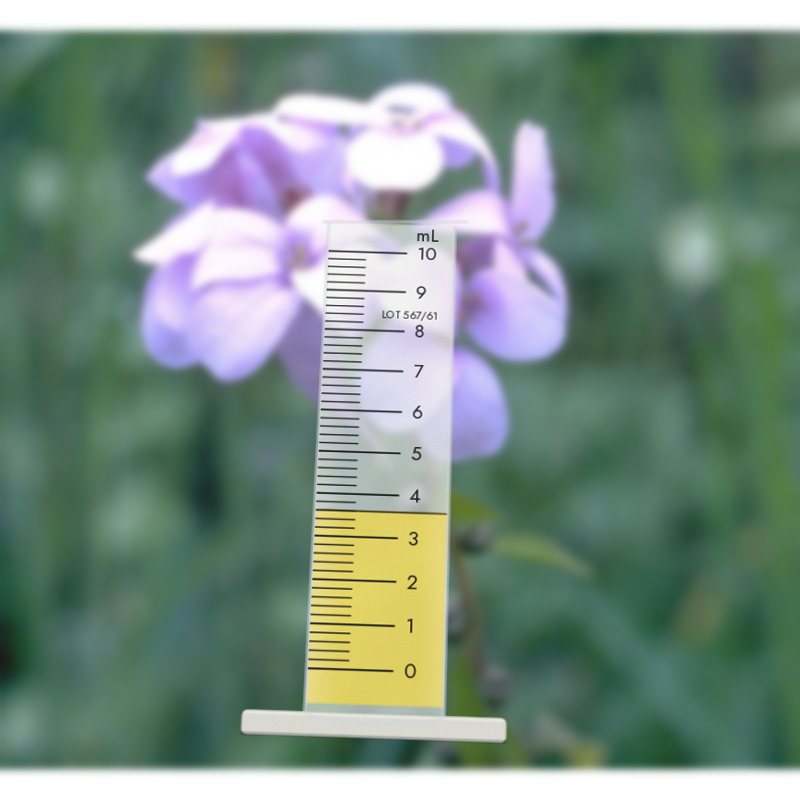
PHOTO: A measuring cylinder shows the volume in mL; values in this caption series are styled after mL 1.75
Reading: mL 3.6
